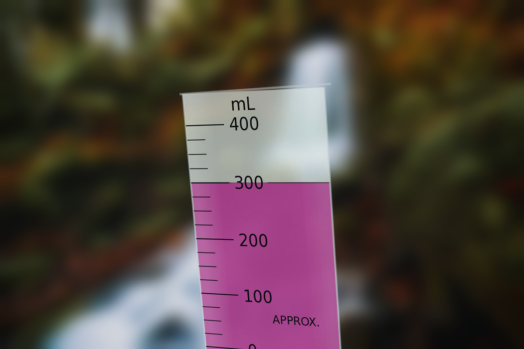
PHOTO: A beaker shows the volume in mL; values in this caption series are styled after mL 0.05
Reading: mL 300
